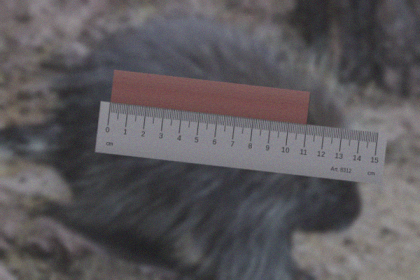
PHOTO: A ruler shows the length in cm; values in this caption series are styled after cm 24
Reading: cm 11
